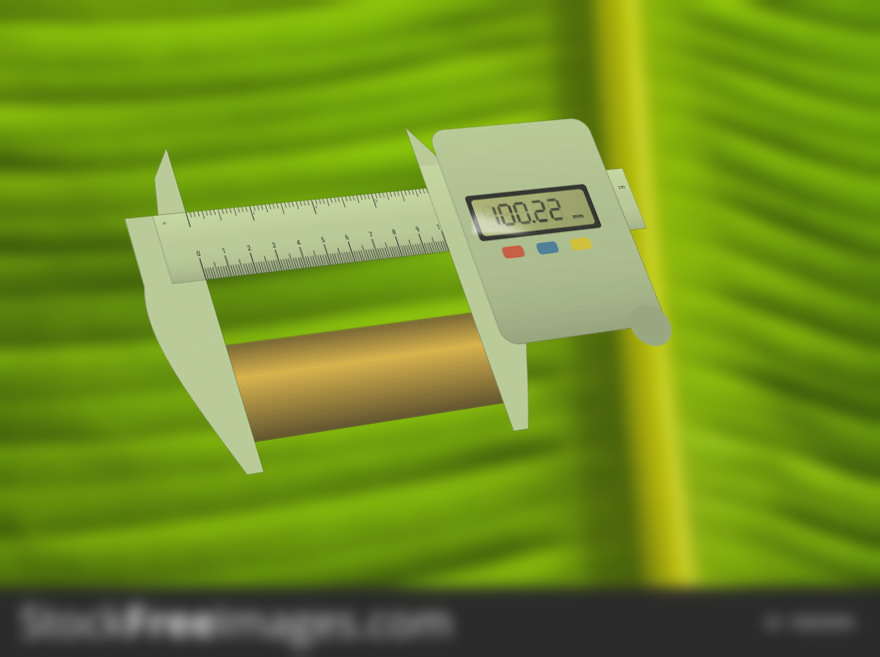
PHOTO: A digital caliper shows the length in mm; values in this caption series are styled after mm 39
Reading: mm 100.22
